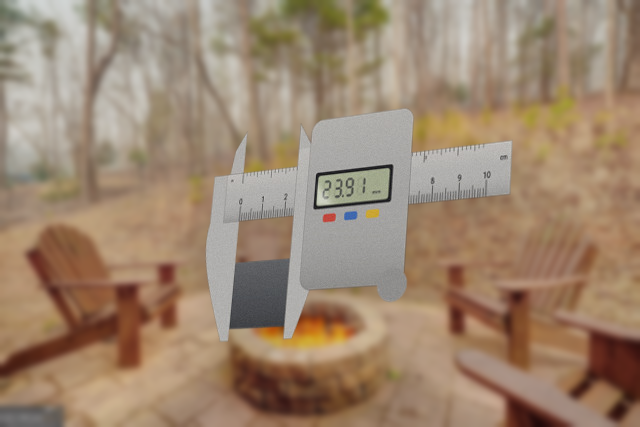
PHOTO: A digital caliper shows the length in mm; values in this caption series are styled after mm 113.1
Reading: mm 23.91
